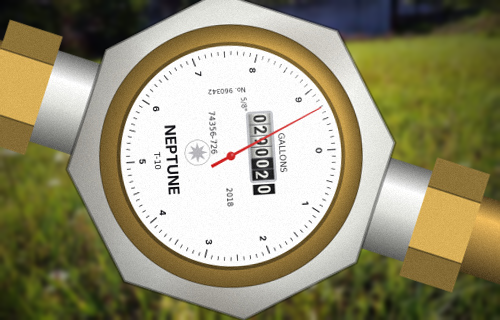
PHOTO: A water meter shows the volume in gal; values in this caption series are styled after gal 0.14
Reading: gal 290019.3
